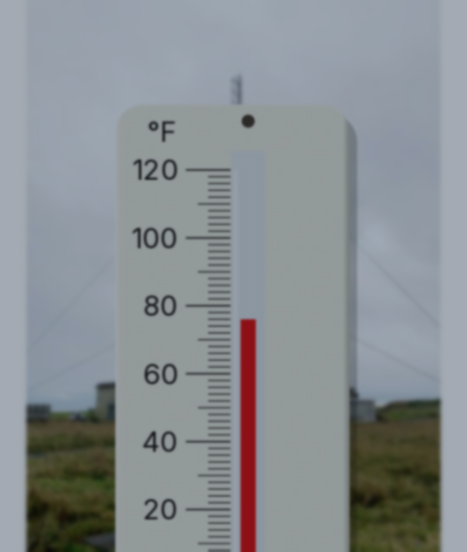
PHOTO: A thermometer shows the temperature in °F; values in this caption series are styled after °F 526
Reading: °F 76
